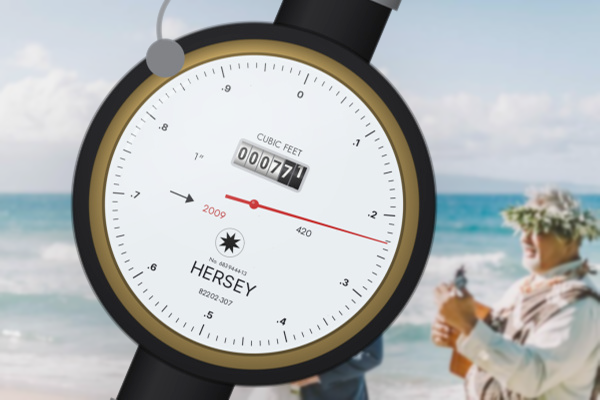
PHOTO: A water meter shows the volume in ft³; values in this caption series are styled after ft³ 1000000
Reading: ft³ 771.23
